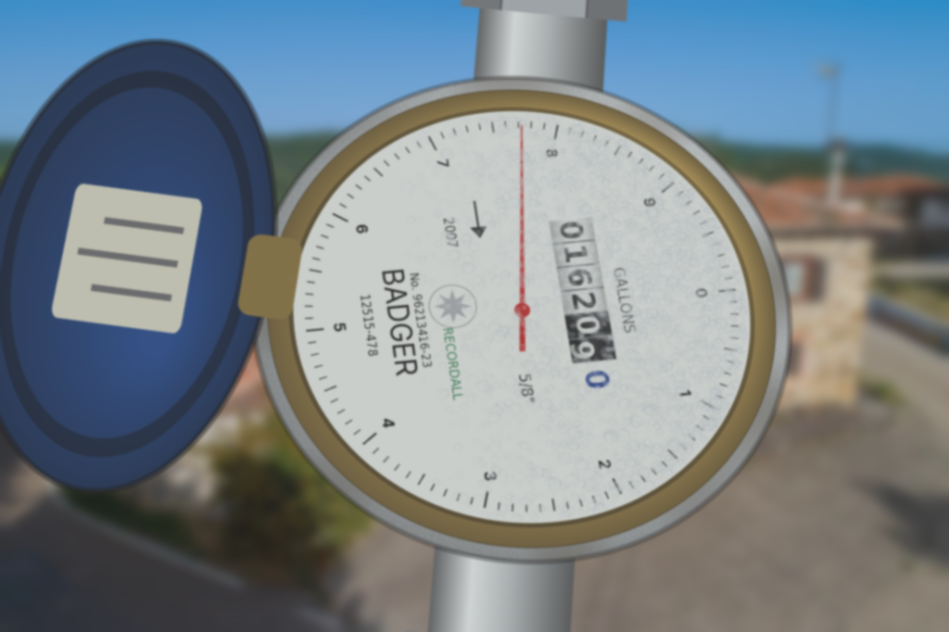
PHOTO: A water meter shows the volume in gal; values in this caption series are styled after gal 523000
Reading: gal 162087.7
